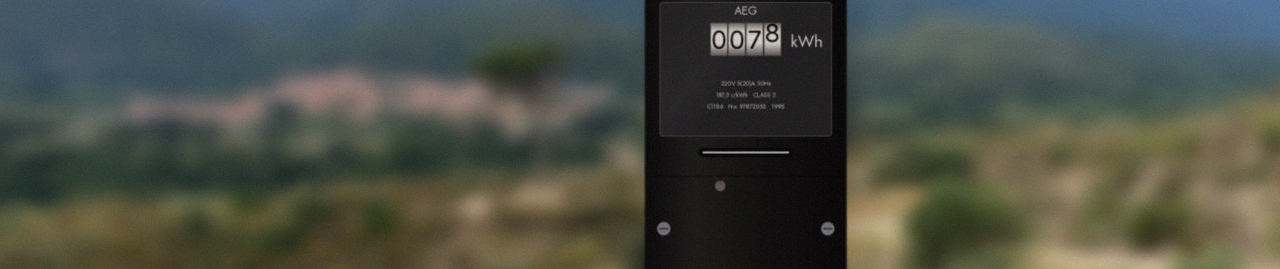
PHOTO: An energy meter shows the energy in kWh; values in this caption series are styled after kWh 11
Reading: kWh 78
